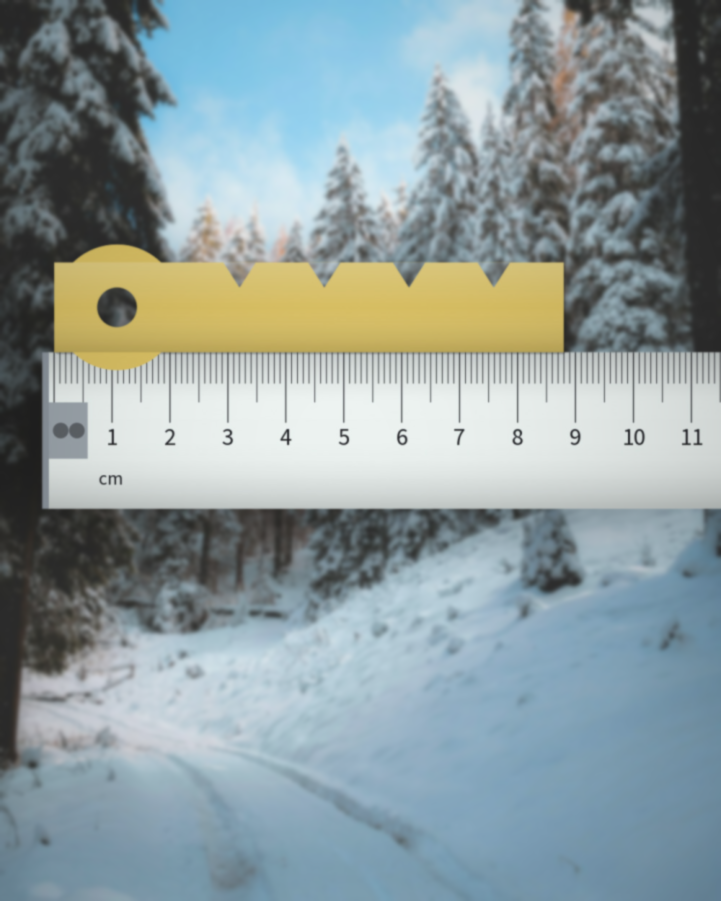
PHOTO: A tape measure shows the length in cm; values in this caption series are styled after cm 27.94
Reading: cm 8.8
